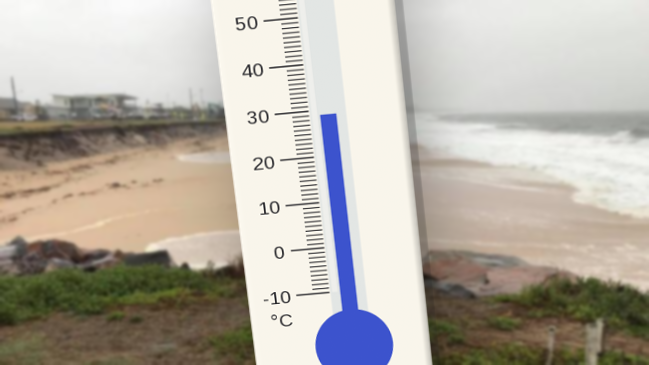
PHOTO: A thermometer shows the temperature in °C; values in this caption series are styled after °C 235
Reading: °C 29
